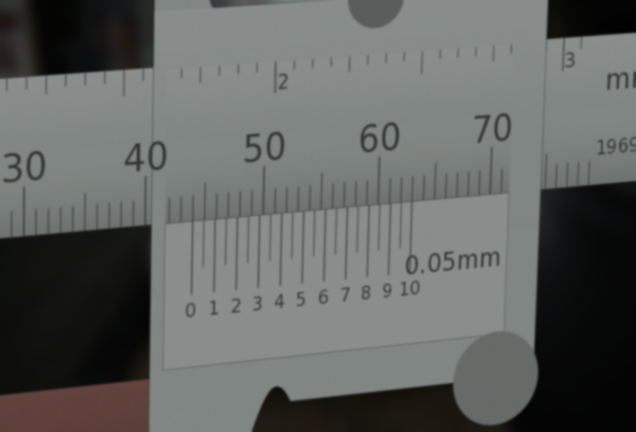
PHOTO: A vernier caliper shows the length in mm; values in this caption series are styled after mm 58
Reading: mm 44.0
